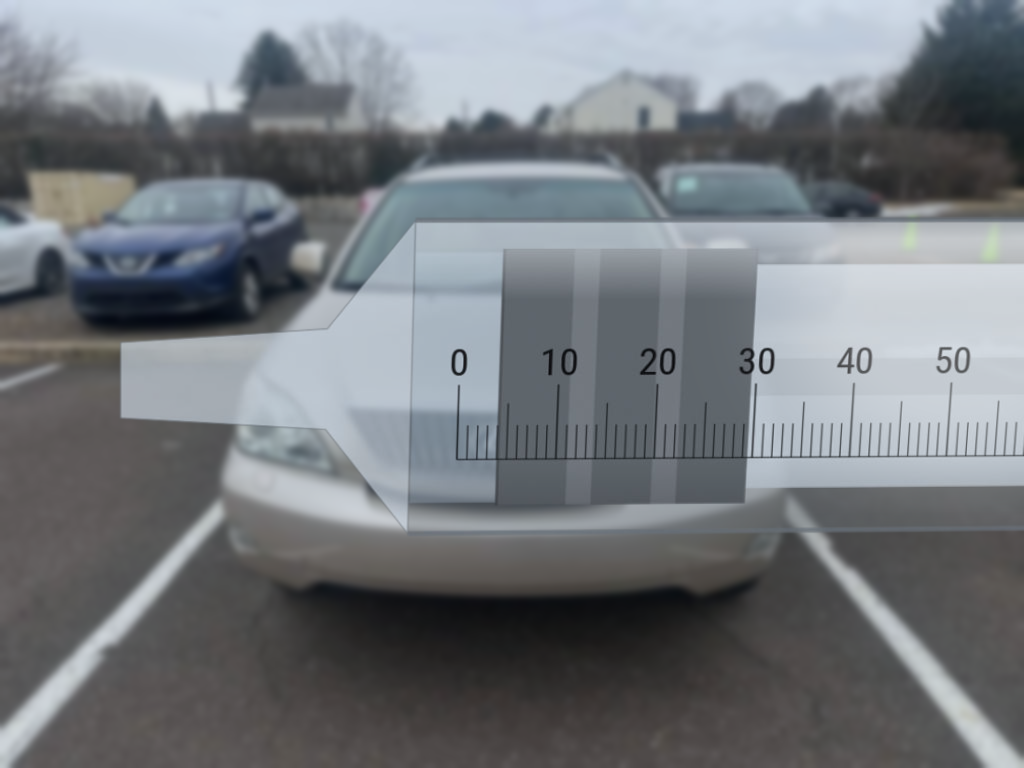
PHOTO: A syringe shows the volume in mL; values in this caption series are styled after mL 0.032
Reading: mL 4
